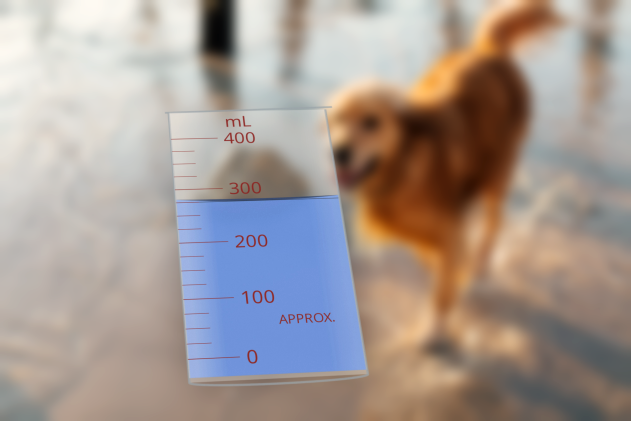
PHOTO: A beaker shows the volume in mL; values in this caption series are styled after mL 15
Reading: mL 275
